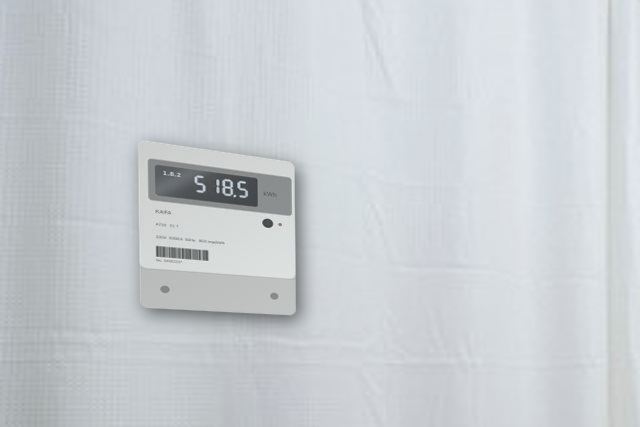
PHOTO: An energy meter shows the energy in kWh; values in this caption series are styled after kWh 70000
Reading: kWh 518.5
